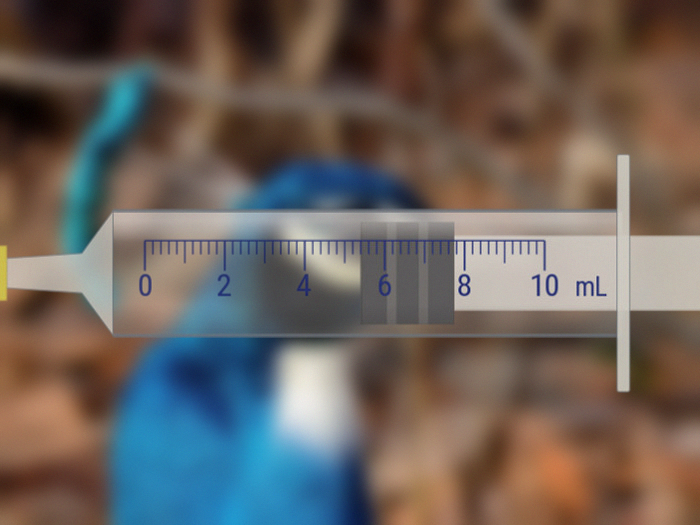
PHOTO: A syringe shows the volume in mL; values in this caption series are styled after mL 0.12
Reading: mL 5.4
